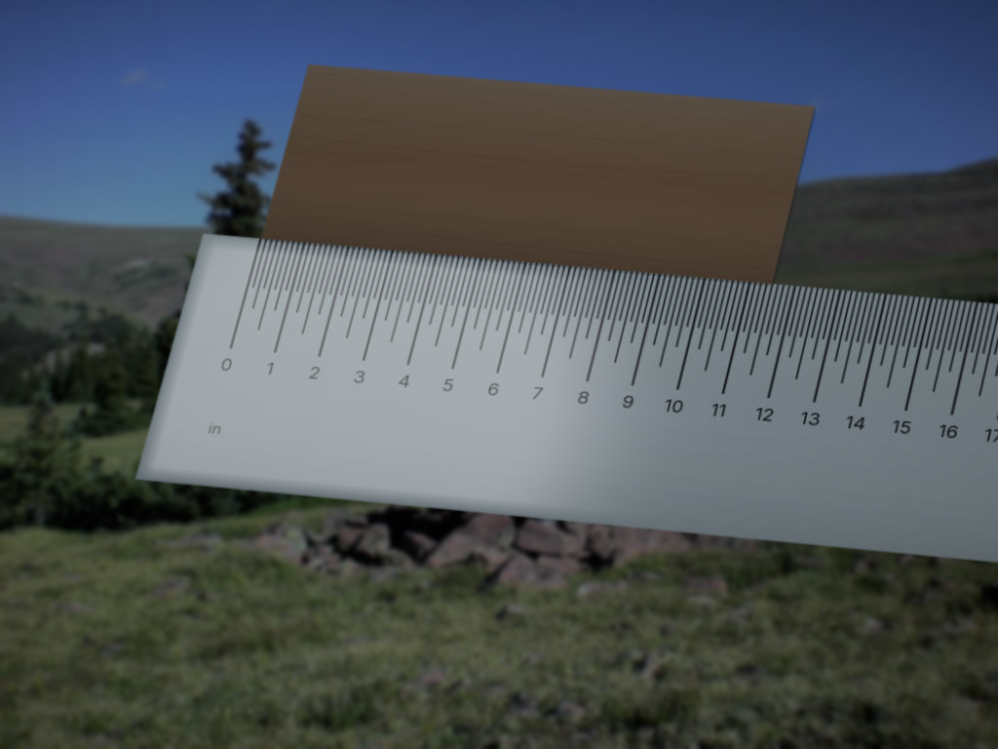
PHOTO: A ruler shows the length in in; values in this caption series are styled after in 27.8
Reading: in 11.5
